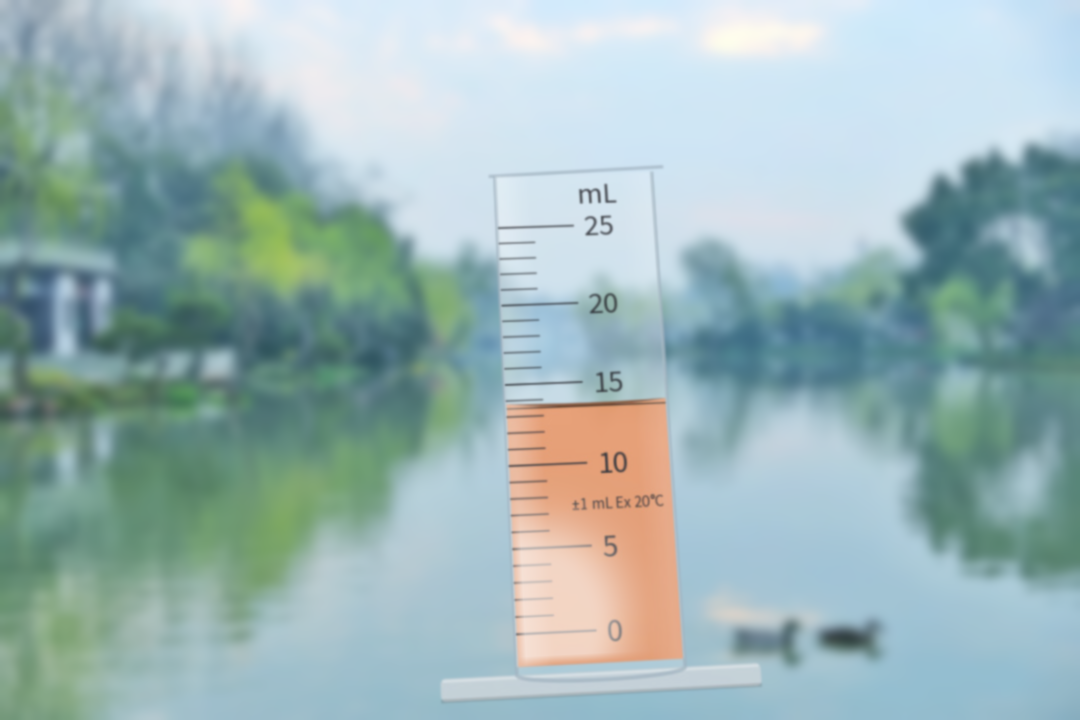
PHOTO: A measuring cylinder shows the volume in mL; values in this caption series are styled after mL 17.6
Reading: mL 13.5
